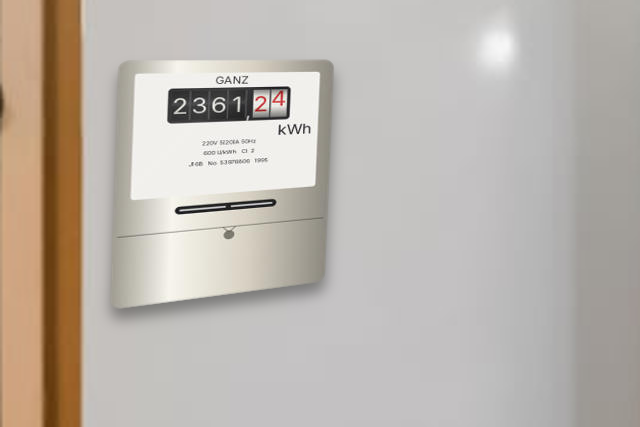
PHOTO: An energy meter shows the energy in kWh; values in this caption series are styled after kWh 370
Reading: kWh 2361.24
